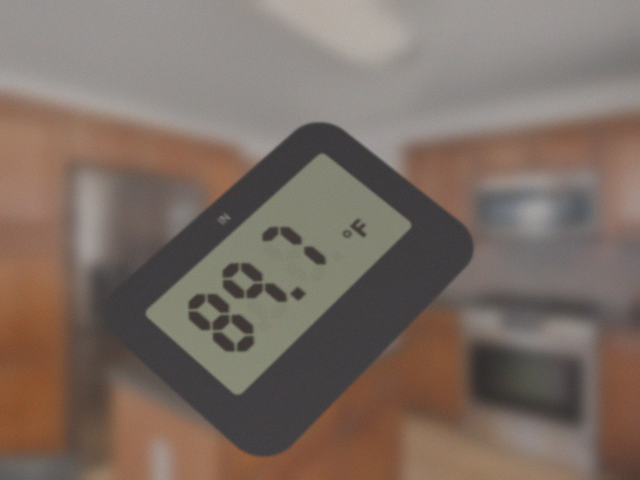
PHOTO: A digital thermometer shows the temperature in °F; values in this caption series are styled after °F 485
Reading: °F 89.7
